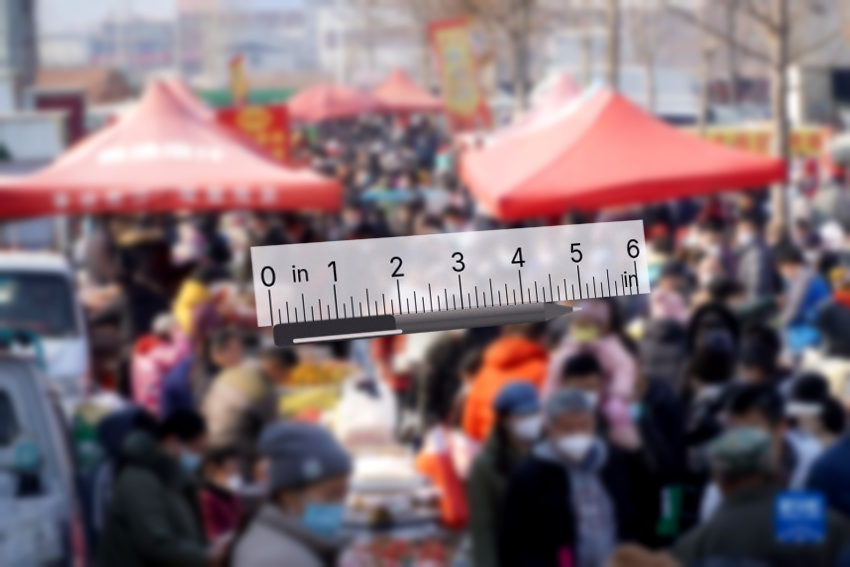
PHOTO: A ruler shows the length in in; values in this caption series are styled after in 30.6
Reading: in 5
